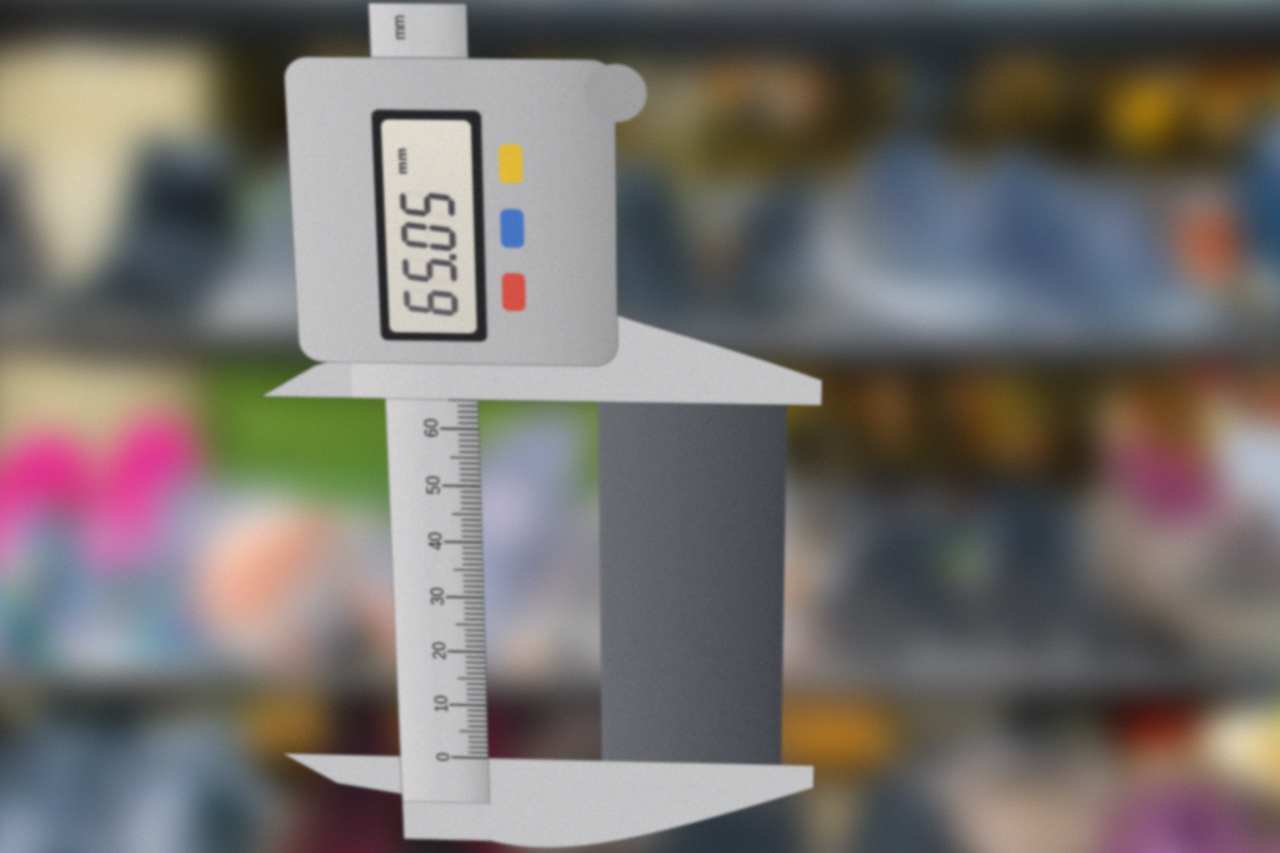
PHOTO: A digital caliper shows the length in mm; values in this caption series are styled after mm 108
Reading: mm 65.05
